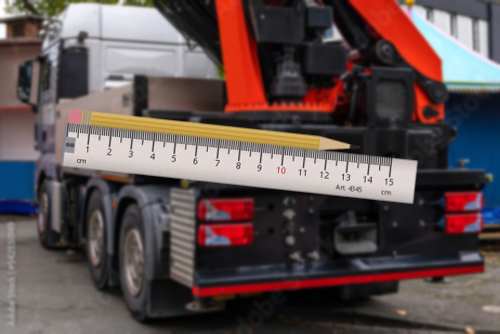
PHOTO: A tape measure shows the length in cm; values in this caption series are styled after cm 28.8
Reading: cm 13.5
